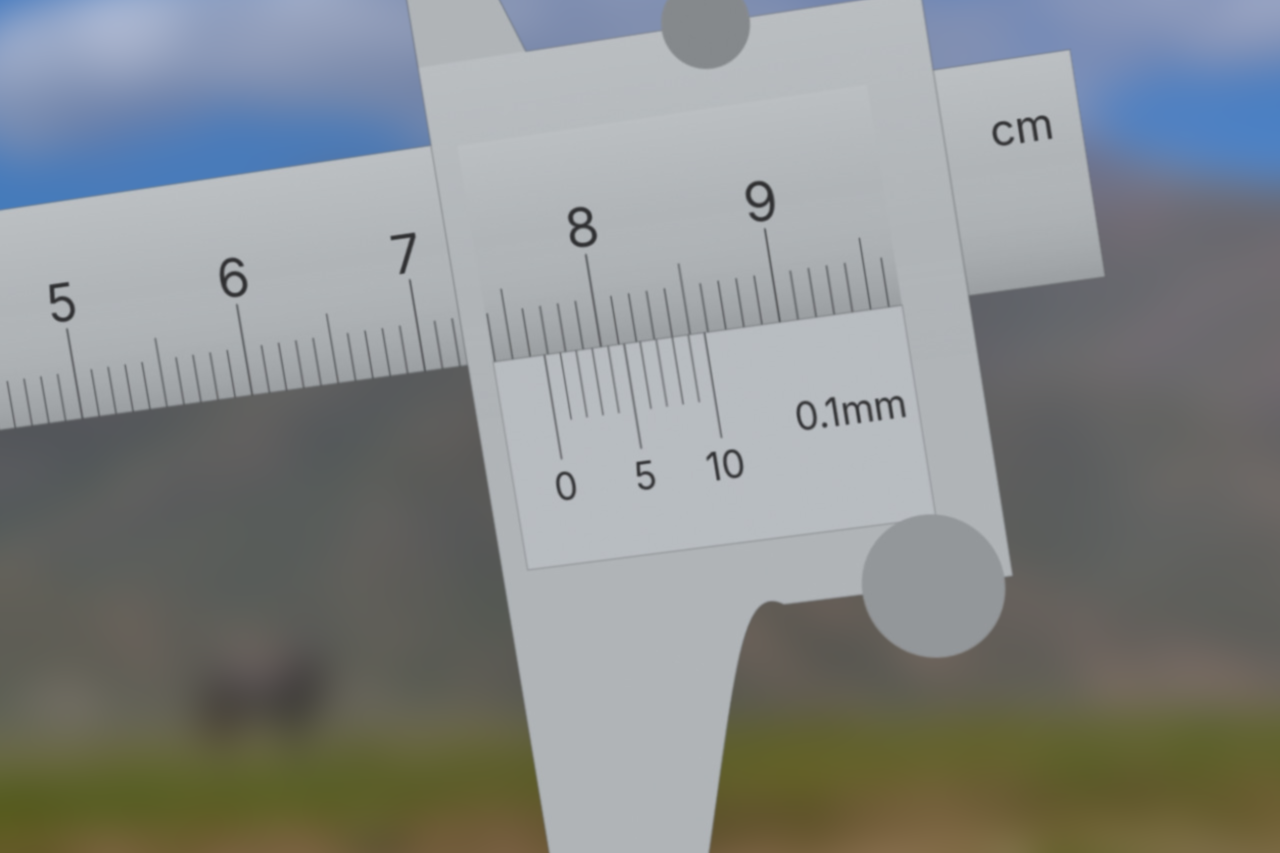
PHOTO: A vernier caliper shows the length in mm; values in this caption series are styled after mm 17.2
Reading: mm 76.8
